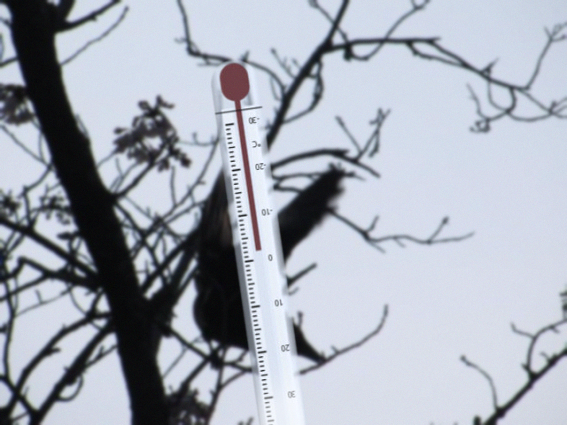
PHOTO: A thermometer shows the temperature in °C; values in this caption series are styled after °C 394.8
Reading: °C -2
